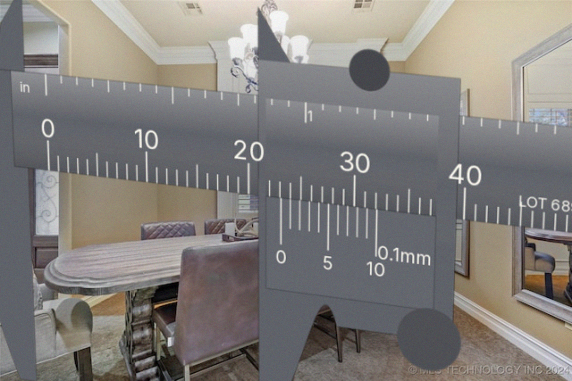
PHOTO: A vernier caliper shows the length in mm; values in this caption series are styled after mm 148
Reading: mm 23.1
